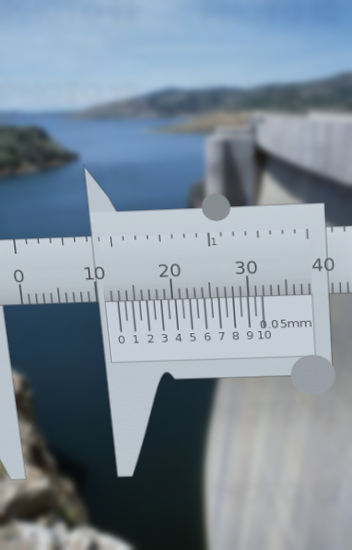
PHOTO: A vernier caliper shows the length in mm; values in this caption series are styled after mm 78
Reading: mm 12.8
